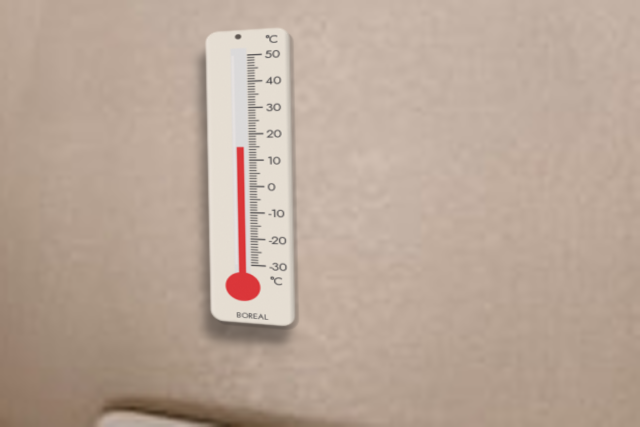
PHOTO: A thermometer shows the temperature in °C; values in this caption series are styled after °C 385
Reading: °C 15
